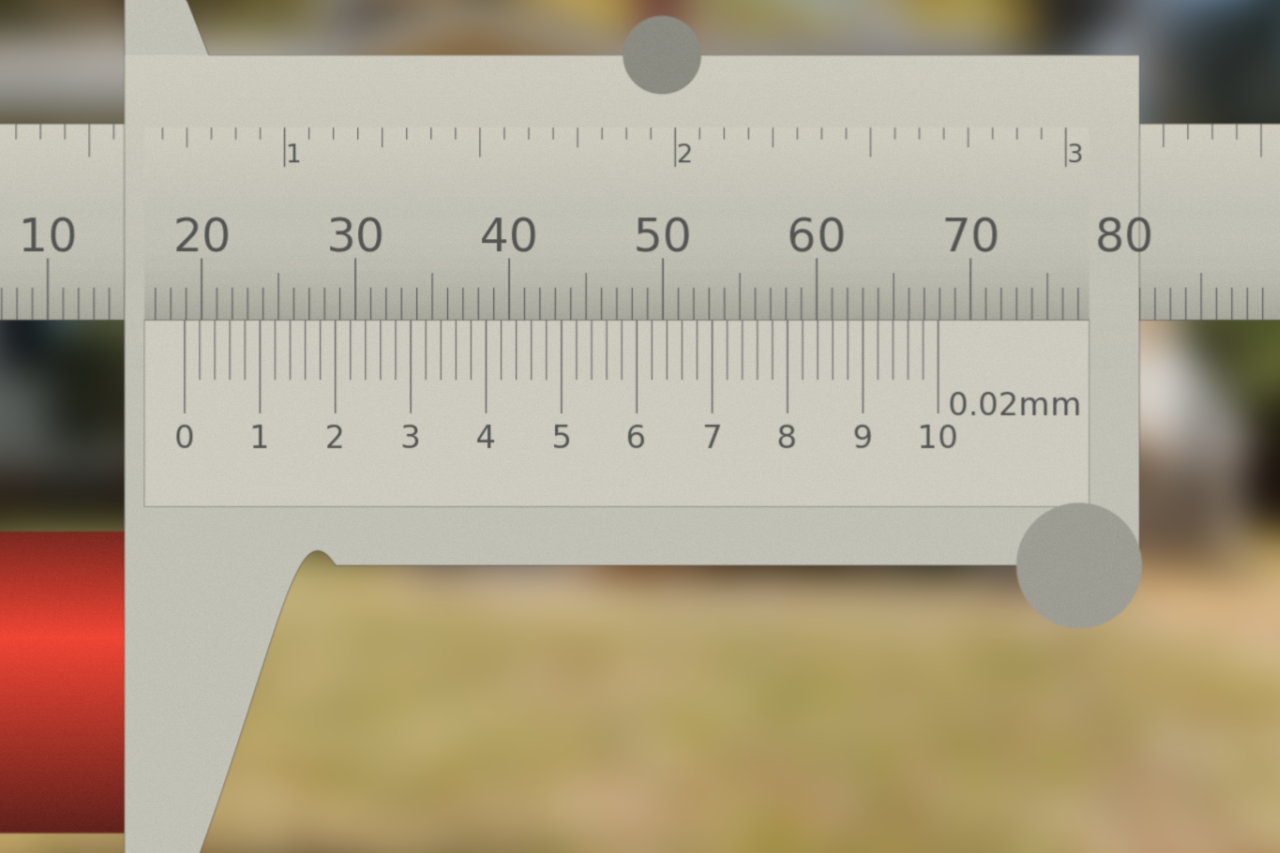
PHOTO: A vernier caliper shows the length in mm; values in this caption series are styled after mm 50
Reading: mm 18.9
